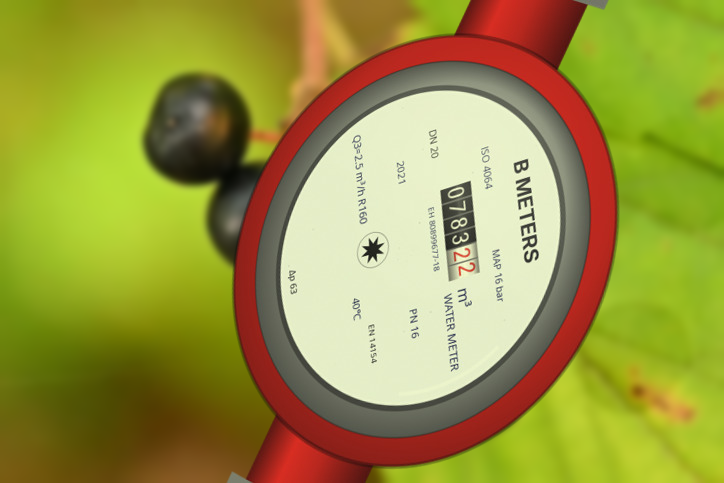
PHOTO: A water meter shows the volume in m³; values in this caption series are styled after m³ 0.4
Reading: m³ 783.22
